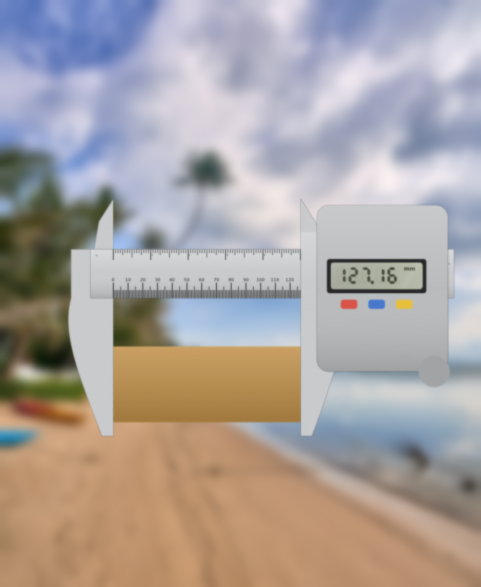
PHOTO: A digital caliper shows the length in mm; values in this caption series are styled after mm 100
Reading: mm 127.16
